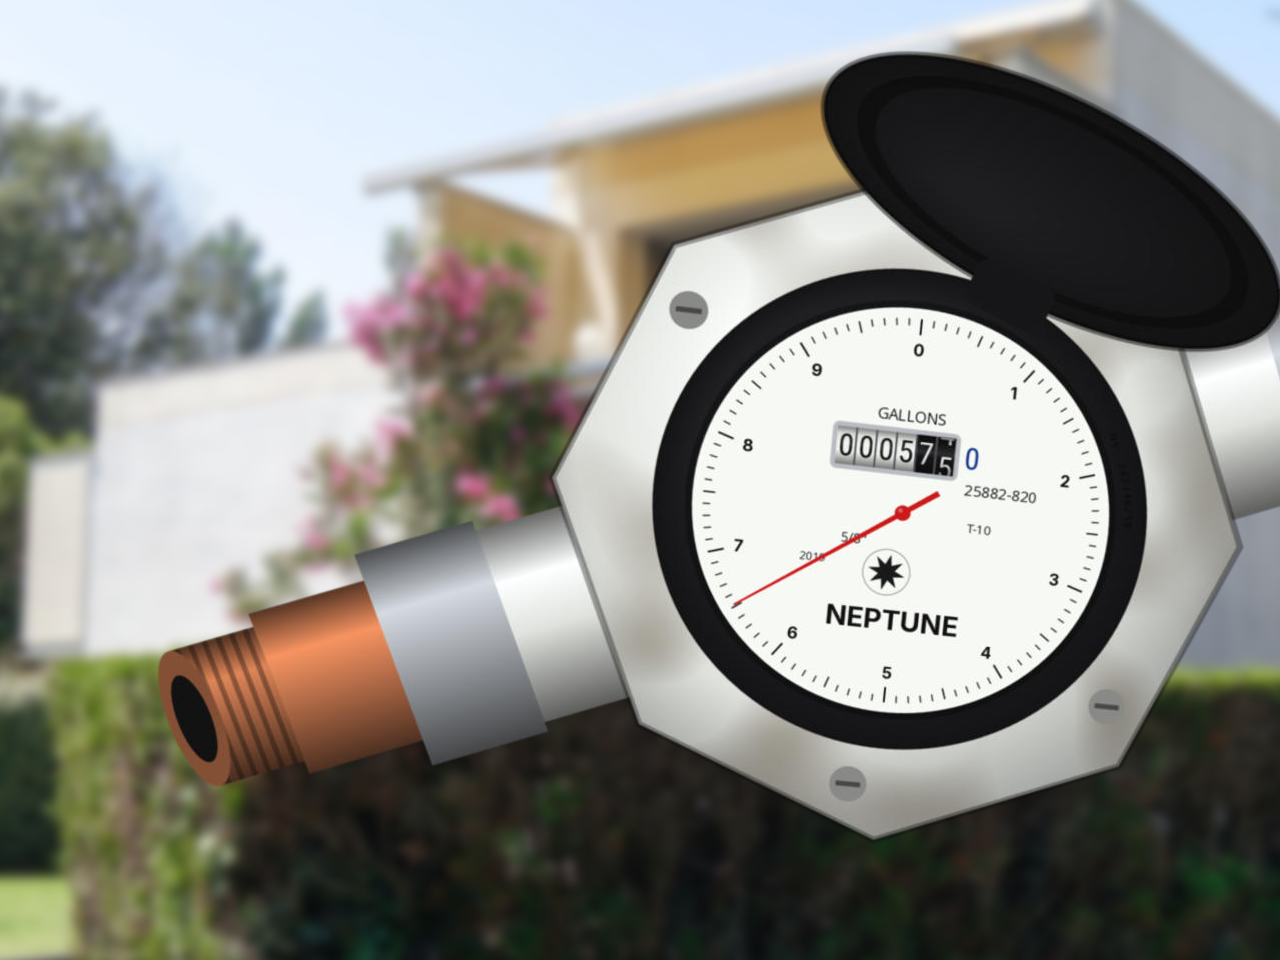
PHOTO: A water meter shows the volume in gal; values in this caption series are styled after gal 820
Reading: gal 5746.5
